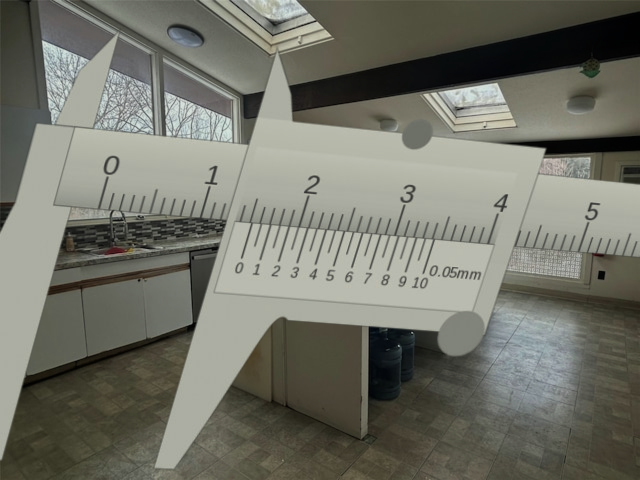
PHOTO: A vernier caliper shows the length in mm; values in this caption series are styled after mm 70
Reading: mm 15.2
